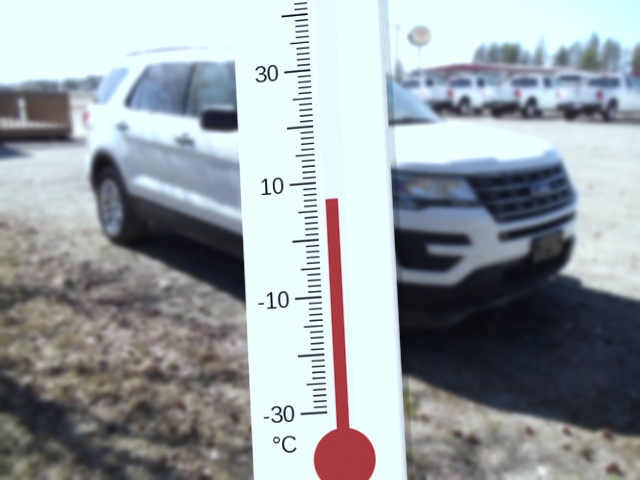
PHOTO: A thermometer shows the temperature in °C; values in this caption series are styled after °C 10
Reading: °C 7
